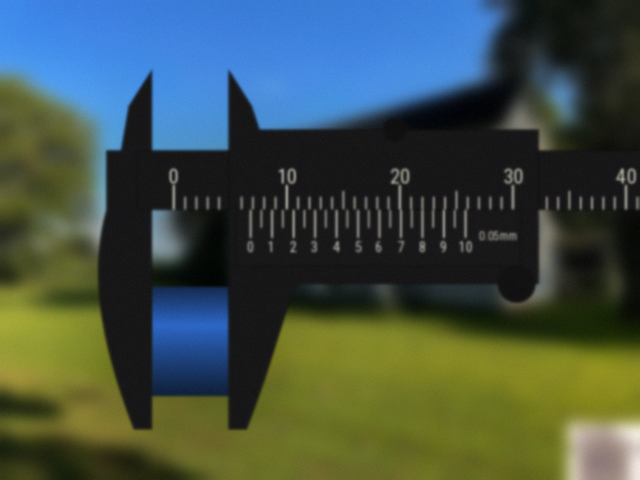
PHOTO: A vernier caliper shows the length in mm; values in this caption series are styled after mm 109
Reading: mm 6.8
